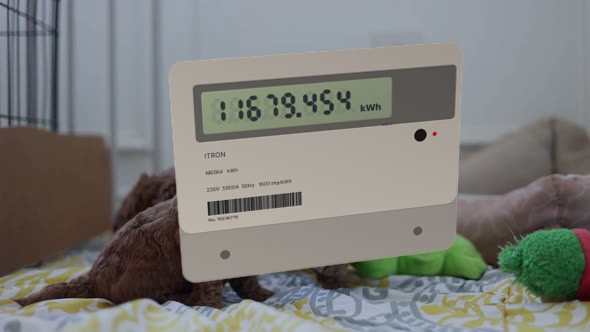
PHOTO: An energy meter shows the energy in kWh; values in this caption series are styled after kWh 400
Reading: kWh 11679.454
